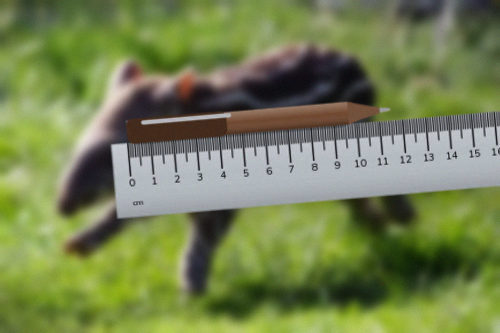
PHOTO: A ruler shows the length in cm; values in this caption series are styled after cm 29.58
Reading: cm 11.5
